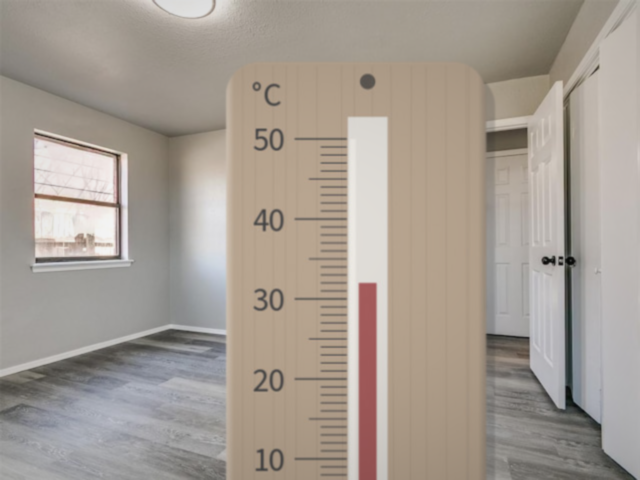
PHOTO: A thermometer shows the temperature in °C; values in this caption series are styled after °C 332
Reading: °C 32
